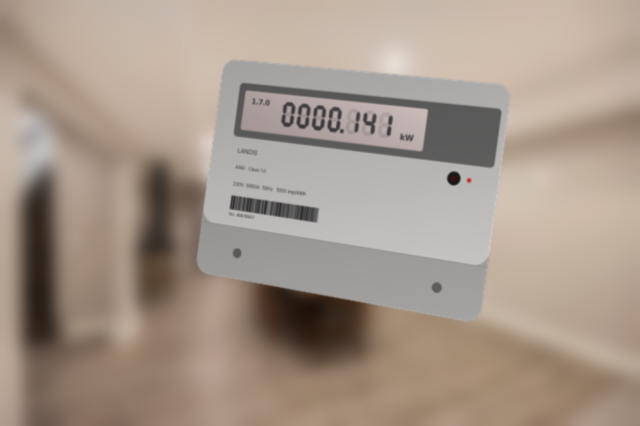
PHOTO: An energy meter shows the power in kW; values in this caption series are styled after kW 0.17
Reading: kW 0.141
